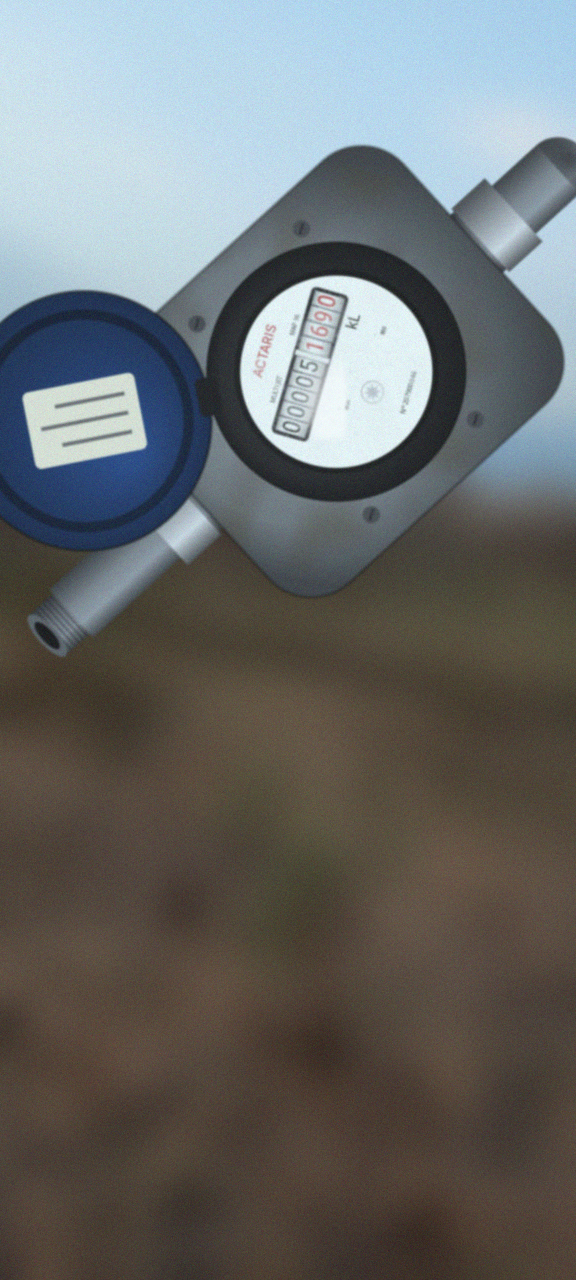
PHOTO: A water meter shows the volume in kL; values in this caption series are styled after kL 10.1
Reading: kL 5.1690
